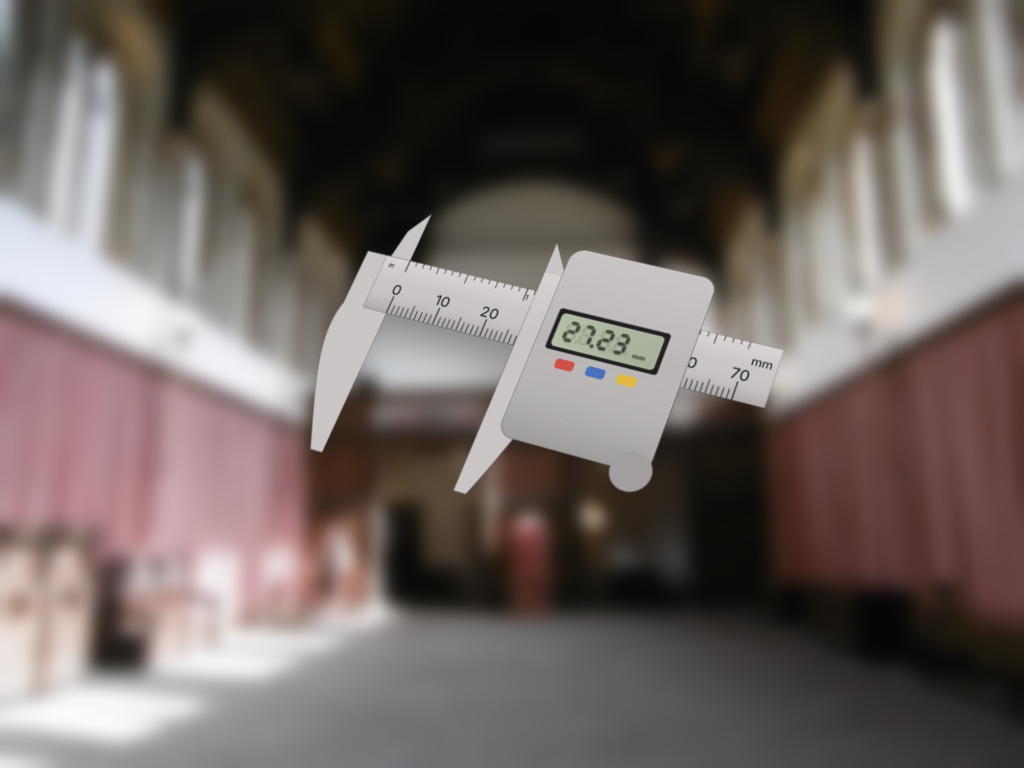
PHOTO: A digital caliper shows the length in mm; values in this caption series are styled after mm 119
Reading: mm 27.23
